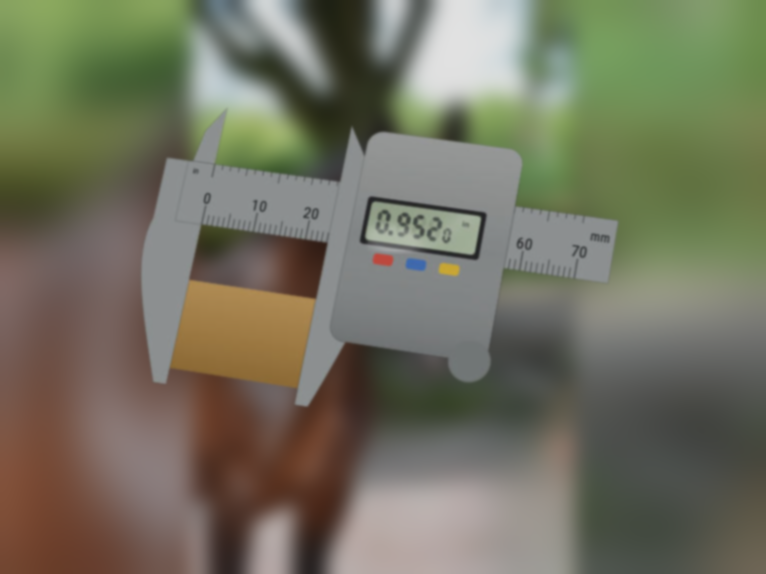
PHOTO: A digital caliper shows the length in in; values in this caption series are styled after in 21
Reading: in 0.9520
